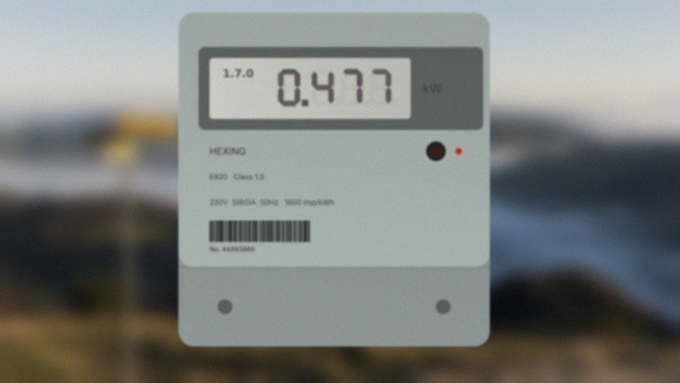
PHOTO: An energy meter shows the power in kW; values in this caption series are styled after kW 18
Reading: kW 0.477
